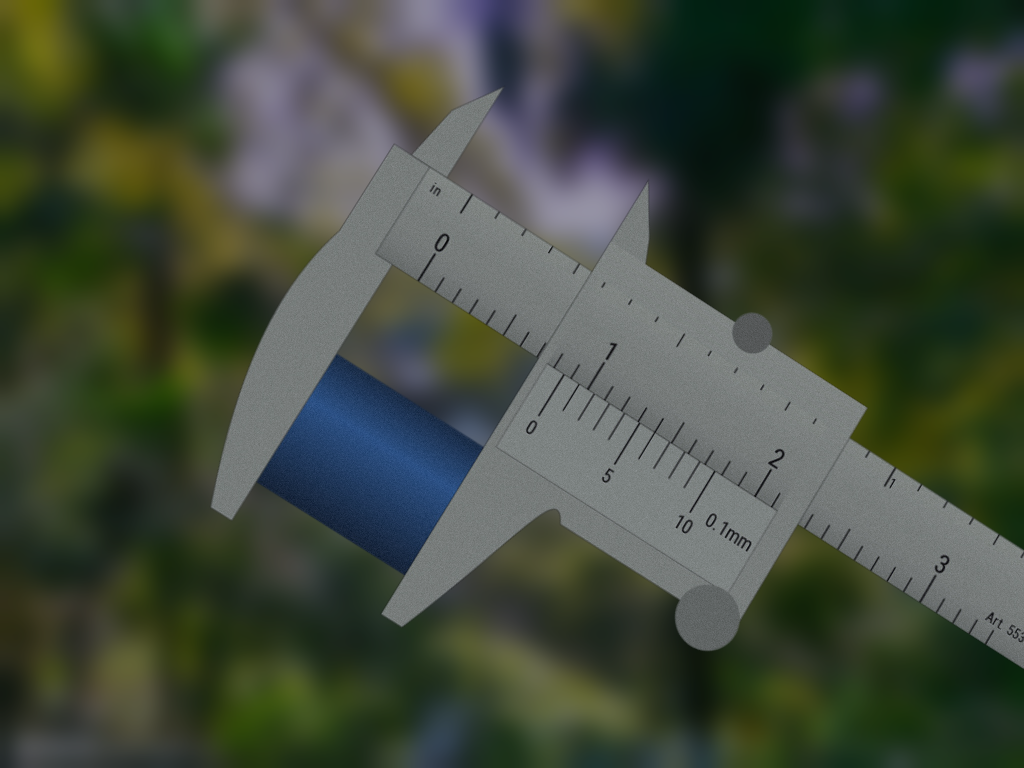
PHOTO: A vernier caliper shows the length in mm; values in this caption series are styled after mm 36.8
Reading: mm 8.6
